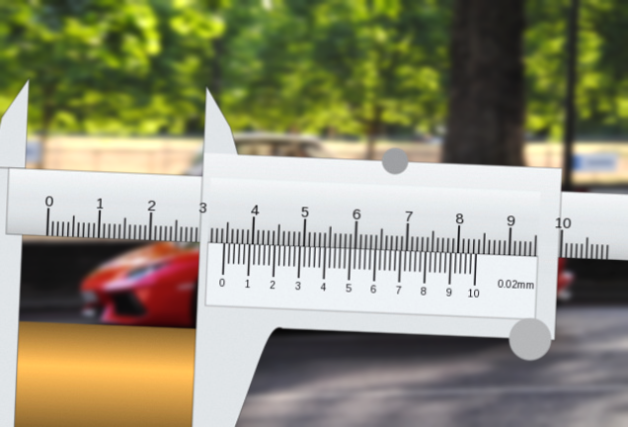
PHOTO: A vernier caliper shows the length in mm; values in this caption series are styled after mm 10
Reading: mm 34.5
